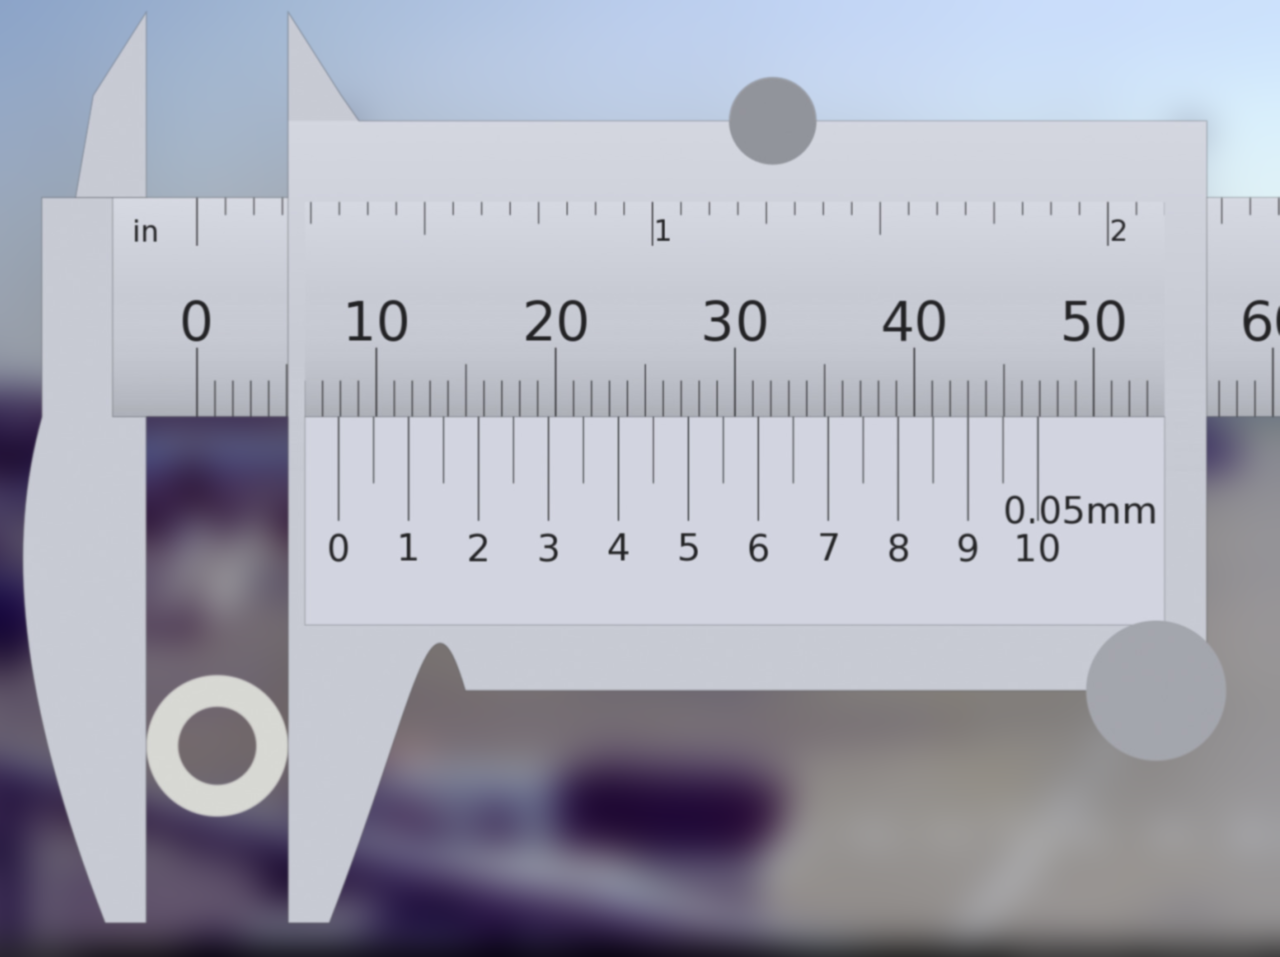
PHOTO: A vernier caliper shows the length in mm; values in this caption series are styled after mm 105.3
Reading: mm 7.9
